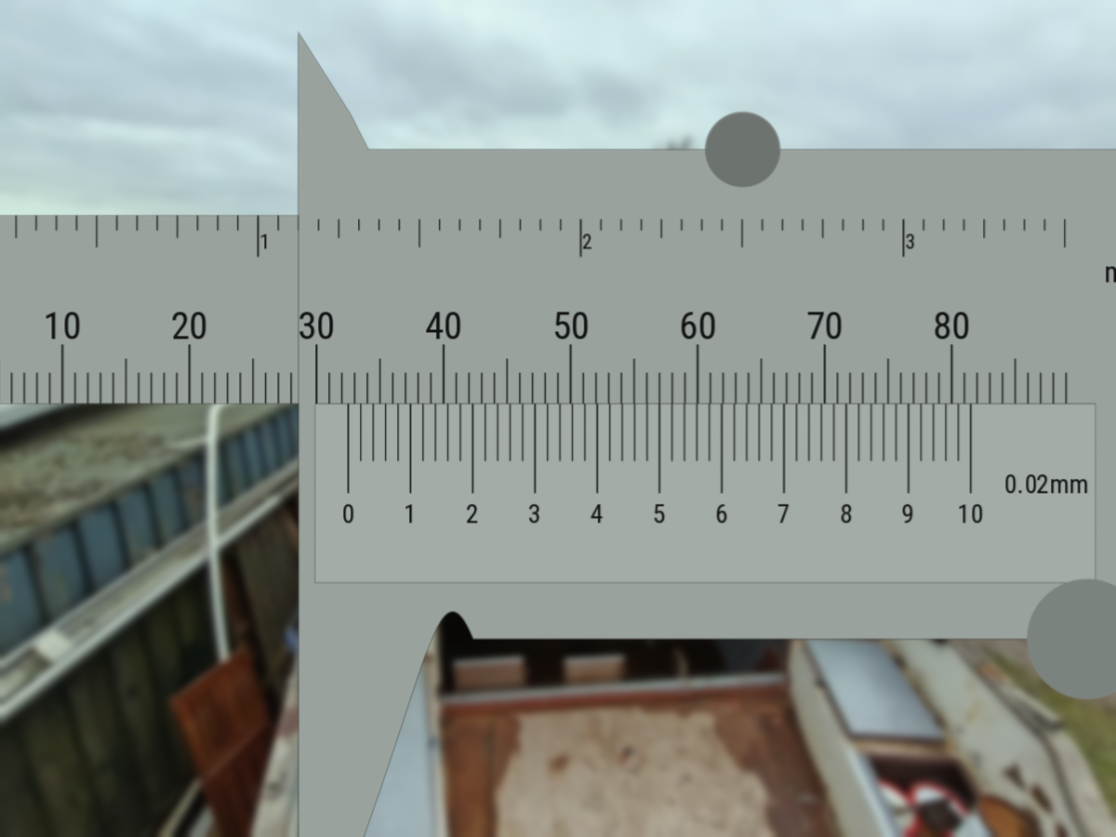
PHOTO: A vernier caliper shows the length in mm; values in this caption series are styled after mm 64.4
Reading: mm 32.5
